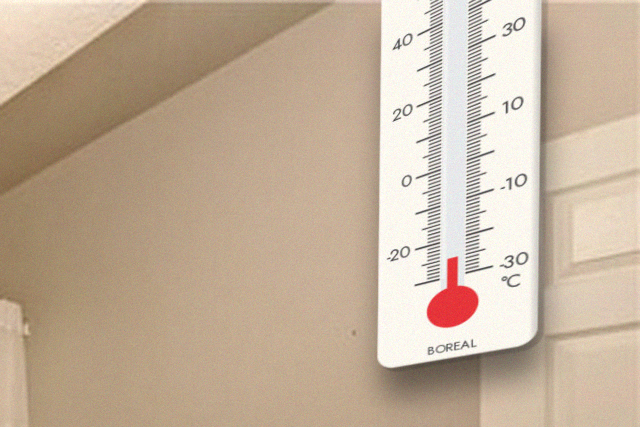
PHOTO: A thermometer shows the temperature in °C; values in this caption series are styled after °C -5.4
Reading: °C -25
